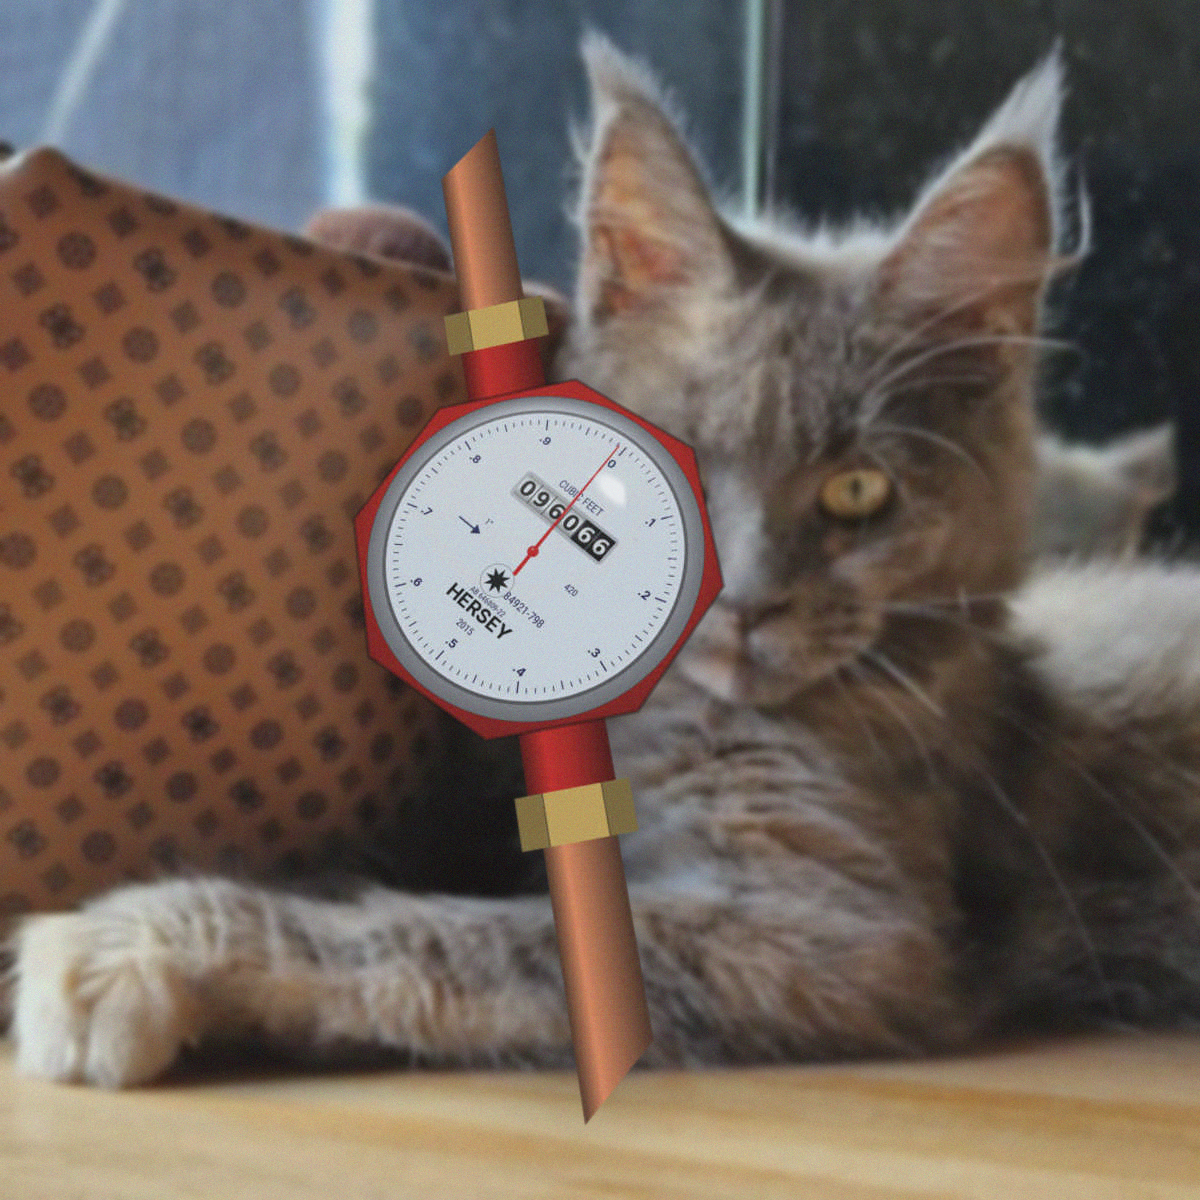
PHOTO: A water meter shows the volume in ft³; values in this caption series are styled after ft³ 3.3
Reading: ft³ 96065.99
